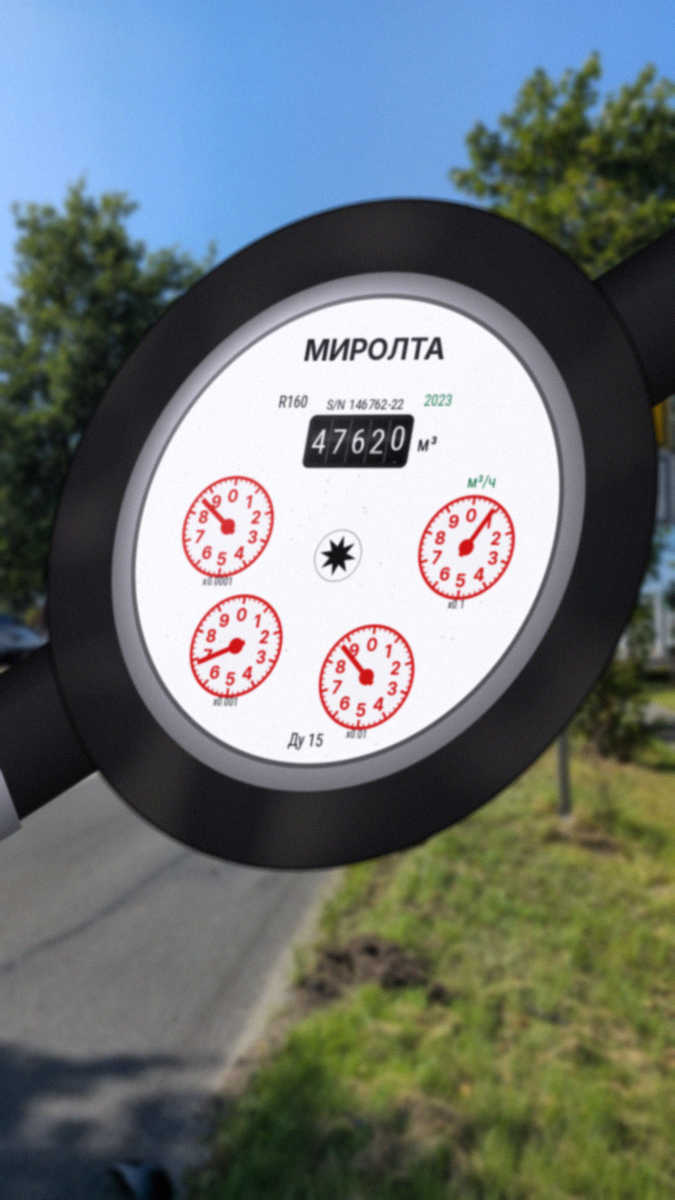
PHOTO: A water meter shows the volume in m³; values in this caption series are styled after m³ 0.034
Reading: m³ 47620.0868
